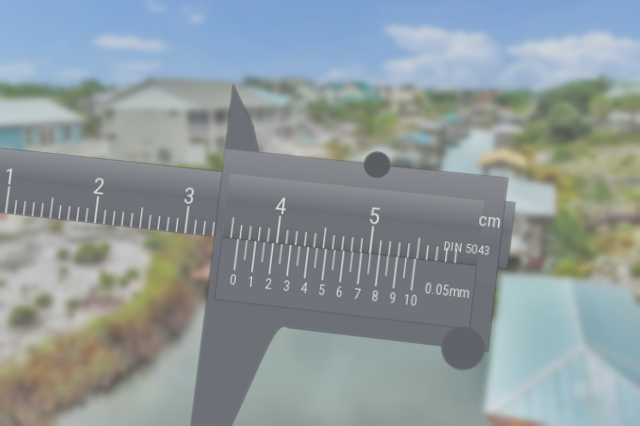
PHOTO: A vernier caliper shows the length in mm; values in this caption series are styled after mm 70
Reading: mm 35.8
